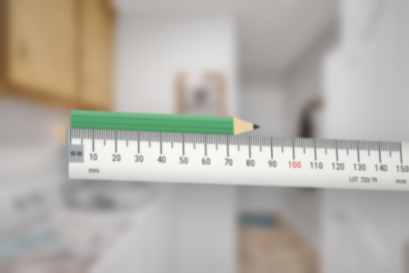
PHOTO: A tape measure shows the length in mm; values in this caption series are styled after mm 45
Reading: mm 85
